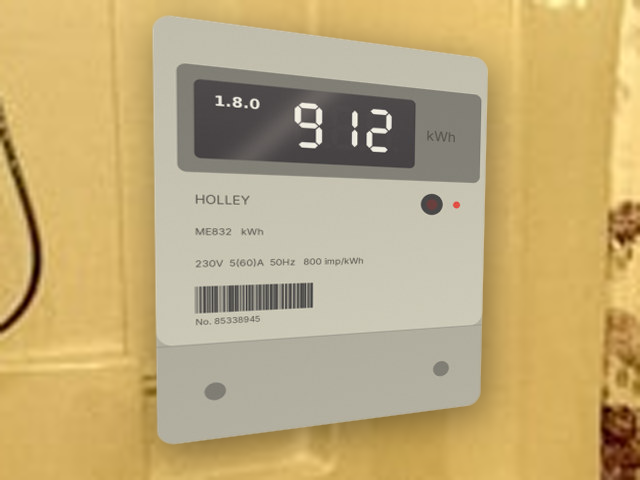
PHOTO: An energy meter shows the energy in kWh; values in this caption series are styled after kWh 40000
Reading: kWh 912
